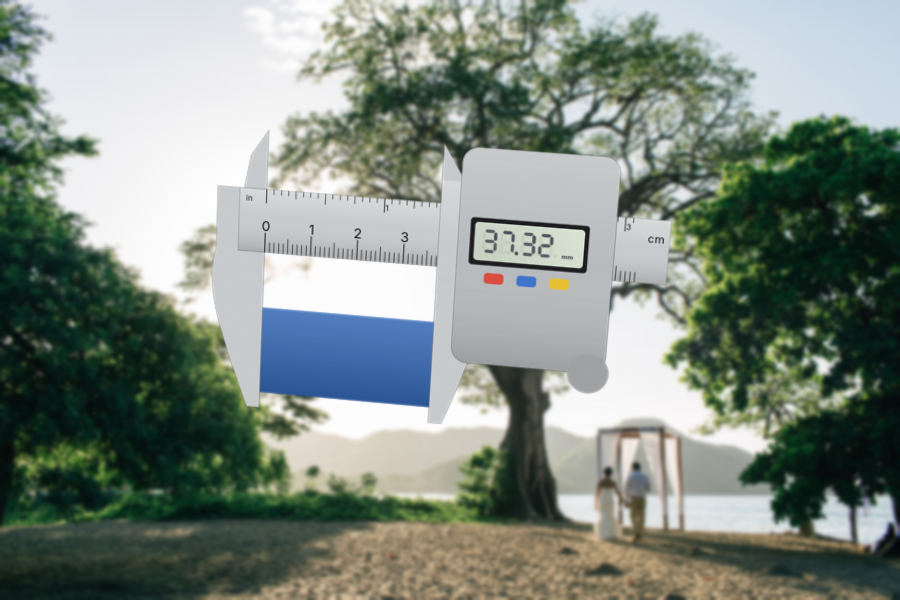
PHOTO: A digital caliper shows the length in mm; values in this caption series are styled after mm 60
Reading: mm 37.32
